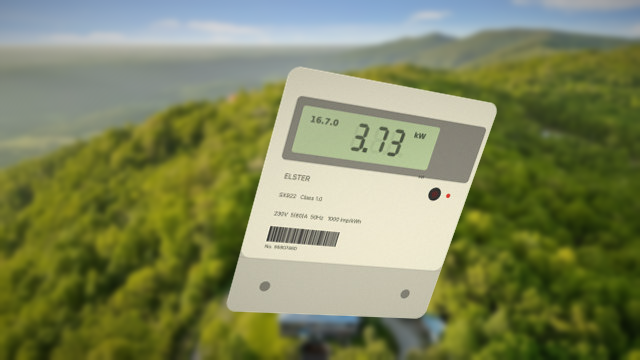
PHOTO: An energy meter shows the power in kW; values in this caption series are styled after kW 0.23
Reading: kW 3.73
